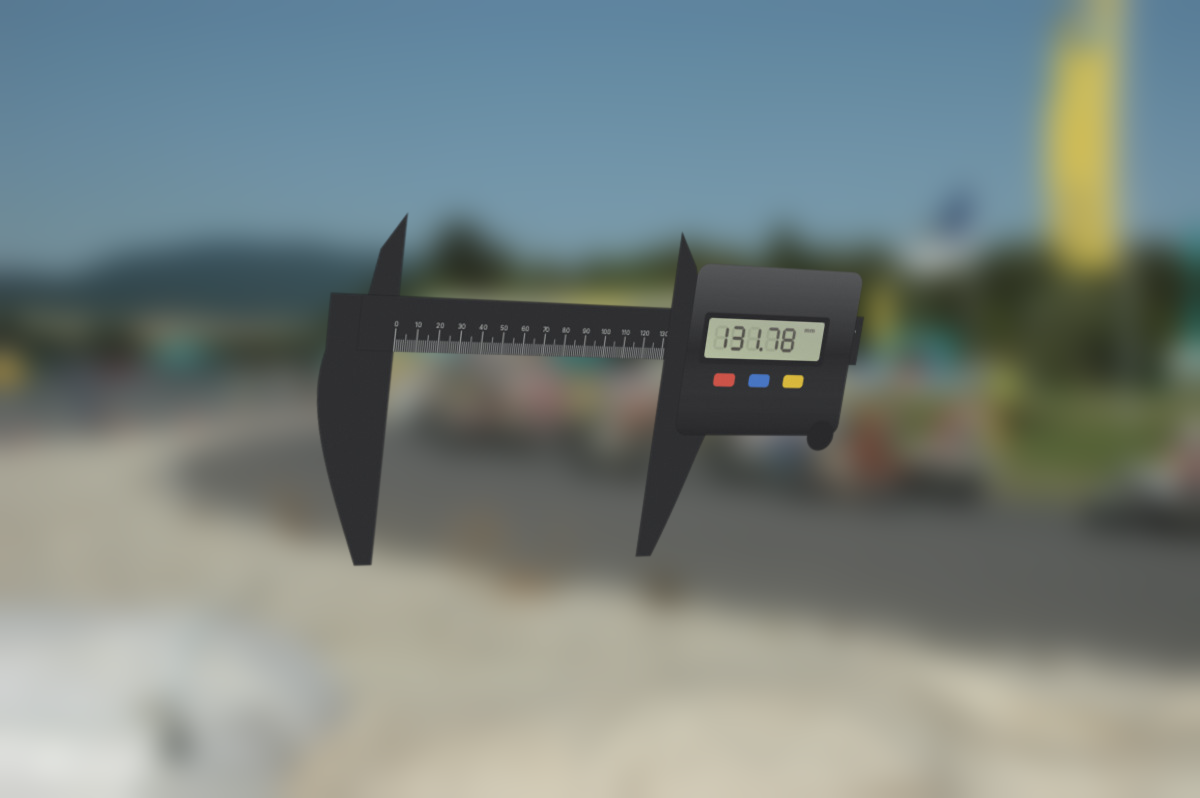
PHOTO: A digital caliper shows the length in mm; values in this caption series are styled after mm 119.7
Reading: mm 131.78
